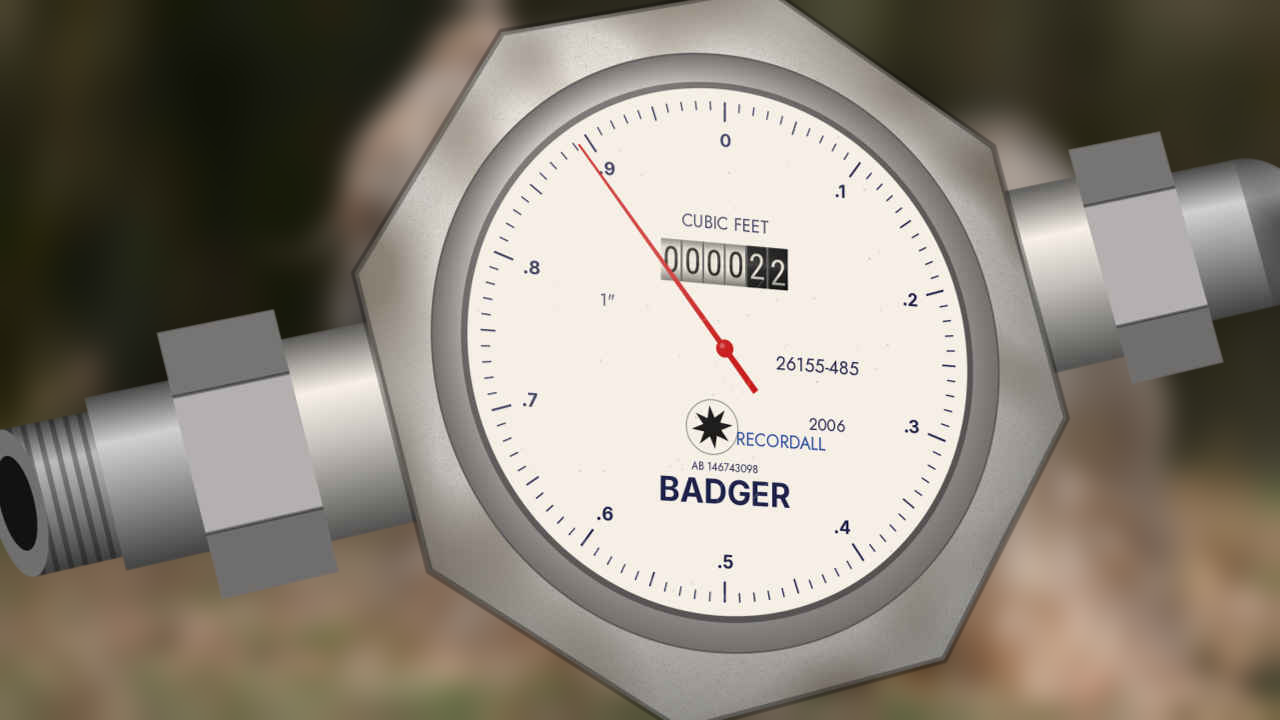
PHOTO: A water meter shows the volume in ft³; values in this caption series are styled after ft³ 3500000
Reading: ft³ 21.89
